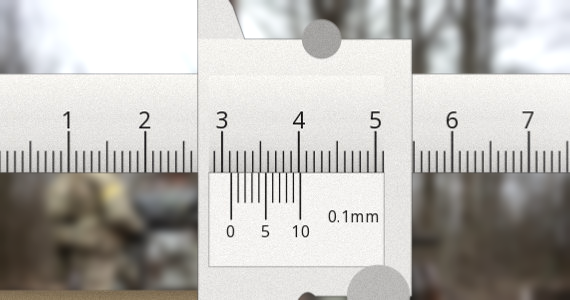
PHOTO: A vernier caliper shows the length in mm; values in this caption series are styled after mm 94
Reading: mm 31.2
